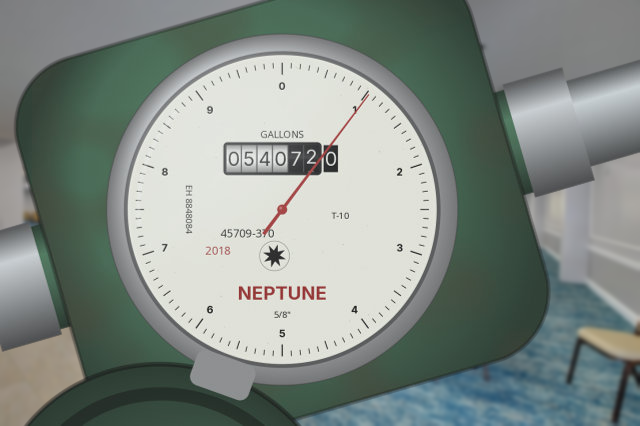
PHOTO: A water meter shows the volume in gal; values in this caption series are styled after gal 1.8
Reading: gal 540721.0
